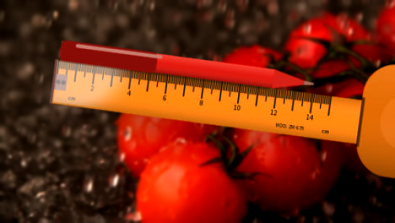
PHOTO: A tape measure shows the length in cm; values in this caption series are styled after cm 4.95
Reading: cm 14
